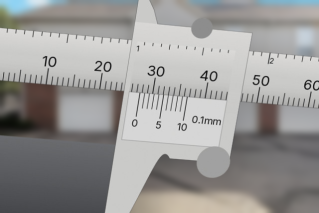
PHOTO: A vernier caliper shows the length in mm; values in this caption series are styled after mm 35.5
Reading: mm 27.6
